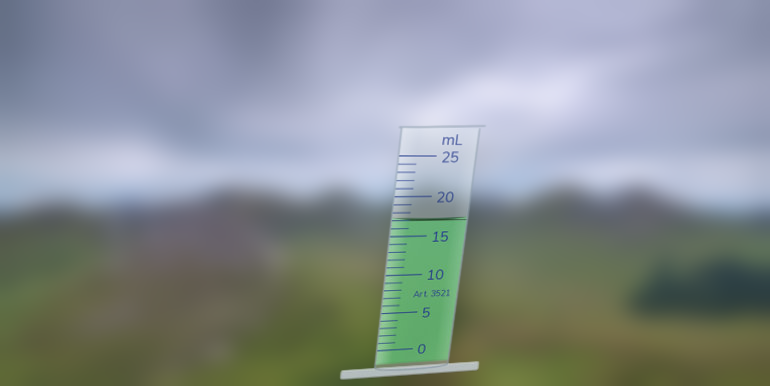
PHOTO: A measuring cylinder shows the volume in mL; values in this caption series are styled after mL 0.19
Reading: mL 17
